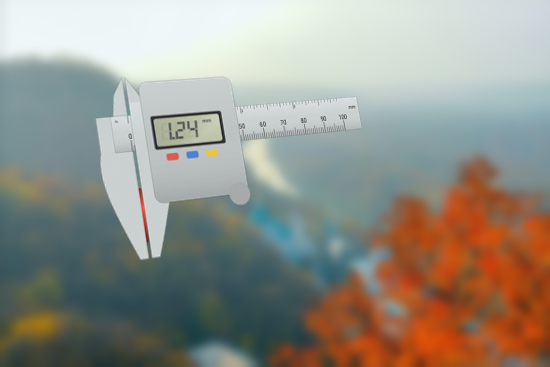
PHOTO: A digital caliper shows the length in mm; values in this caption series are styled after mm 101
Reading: mm 1.24
